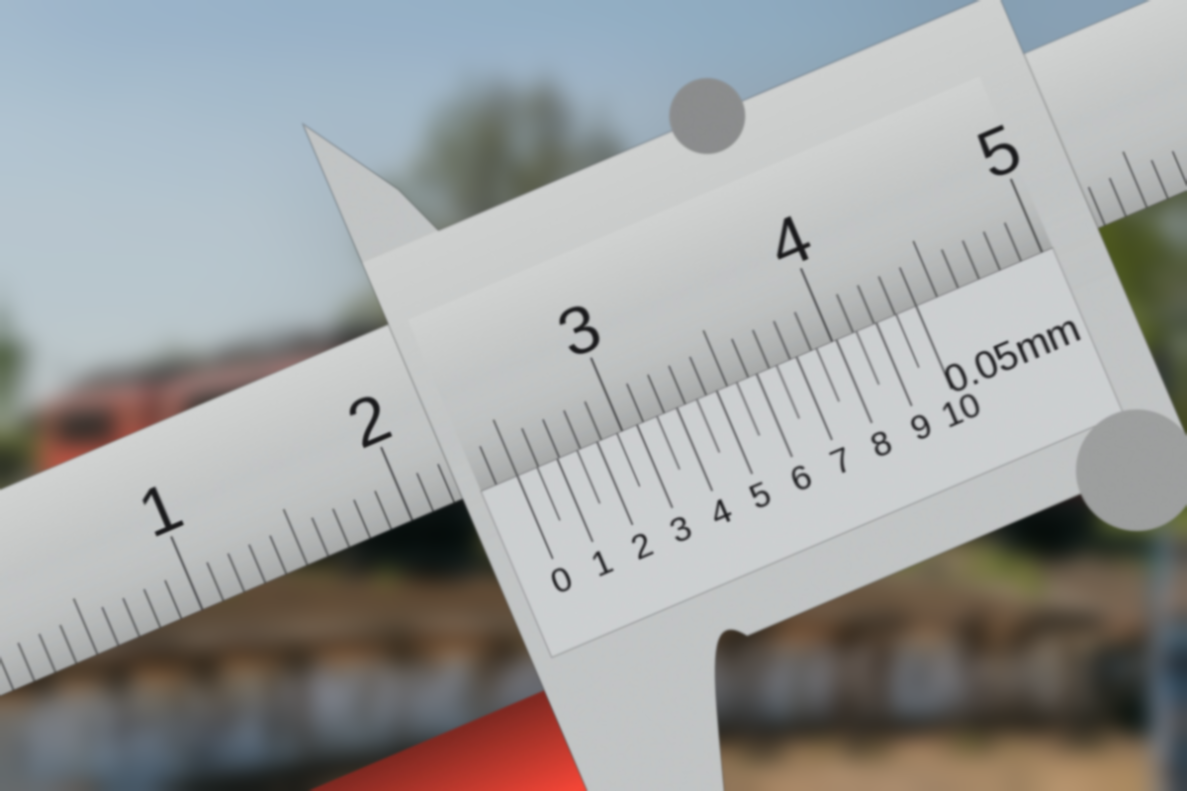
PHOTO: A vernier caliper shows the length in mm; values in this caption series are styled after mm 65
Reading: mm 25.0
